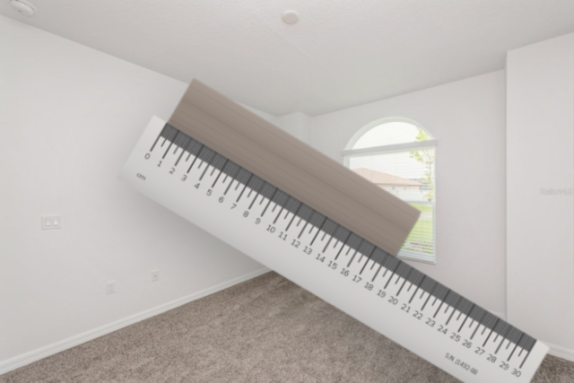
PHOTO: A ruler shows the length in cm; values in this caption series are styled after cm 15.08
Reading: cm 18.5
